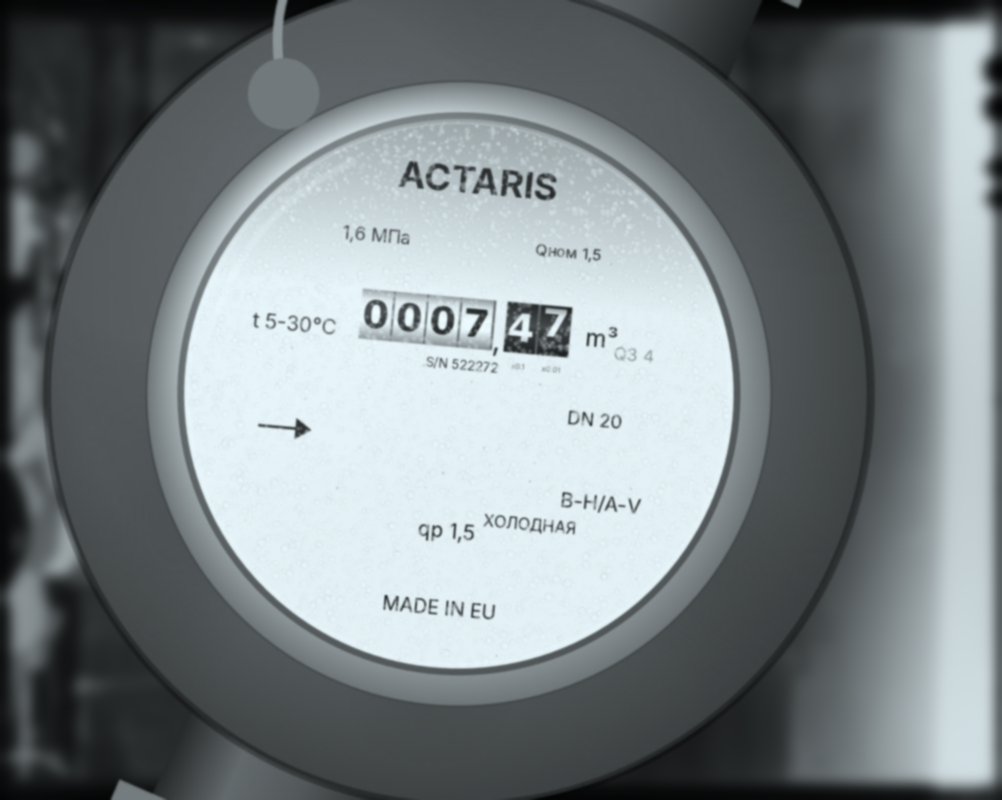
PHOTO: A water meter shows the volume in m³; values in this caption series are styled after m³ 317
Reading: m³ 7.47
